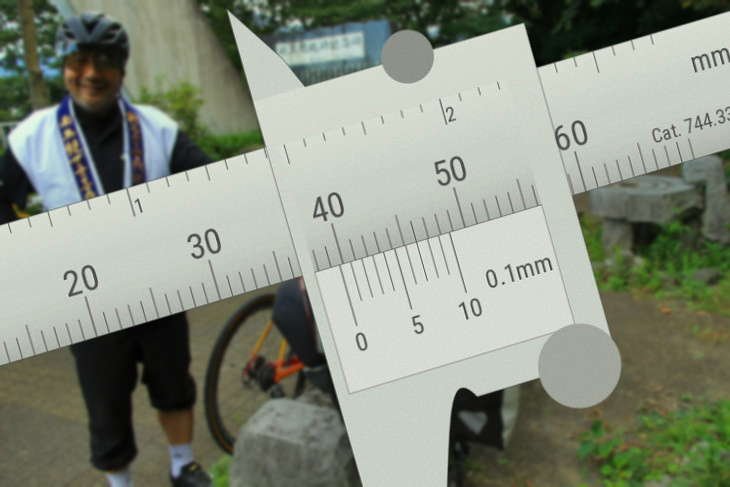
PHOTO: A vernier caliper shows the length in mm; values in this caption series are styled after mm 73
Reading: mm 39.7
